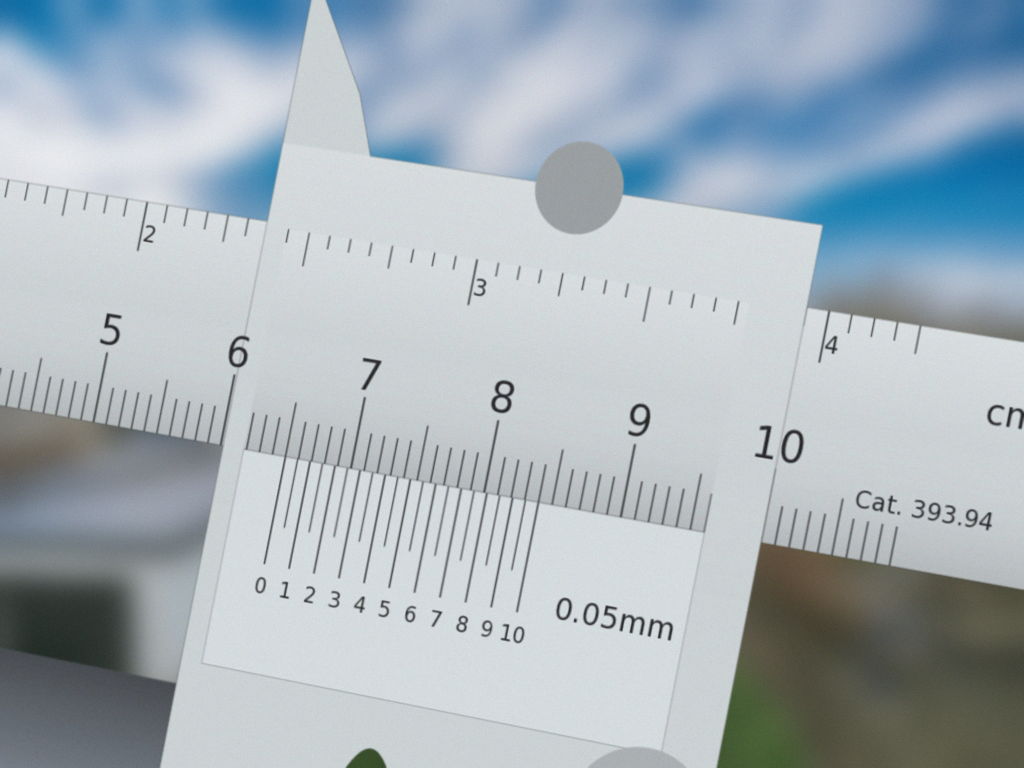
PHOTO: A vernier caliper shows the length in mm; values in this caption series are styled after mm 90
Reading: mm 65.0
